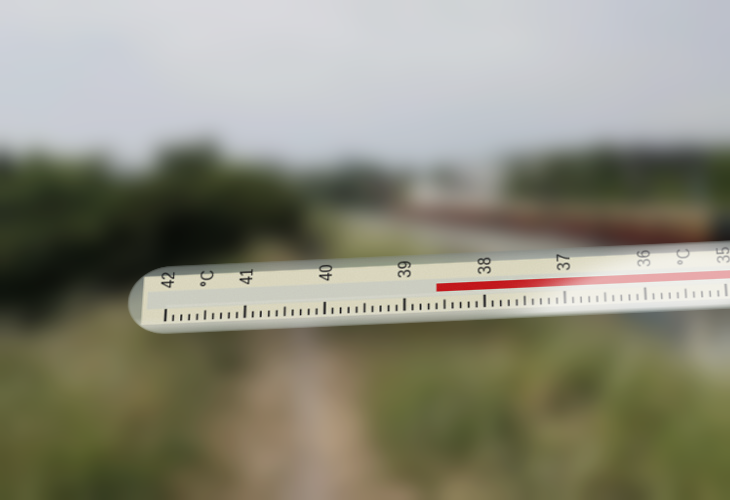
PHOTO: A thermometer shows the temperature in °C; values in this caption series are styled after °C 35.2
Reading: °C 38.6
